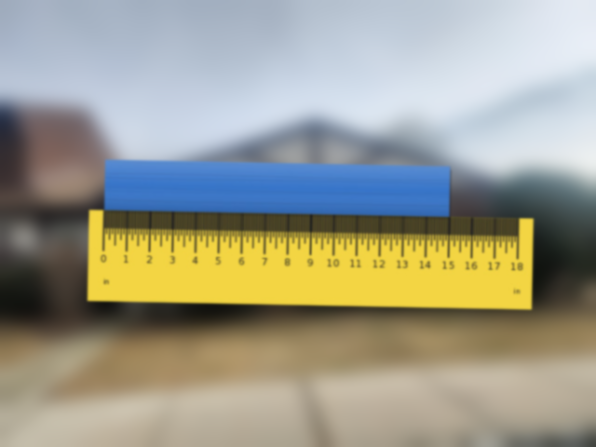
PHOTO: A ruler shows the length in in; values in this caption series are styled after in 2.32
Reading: in 15
